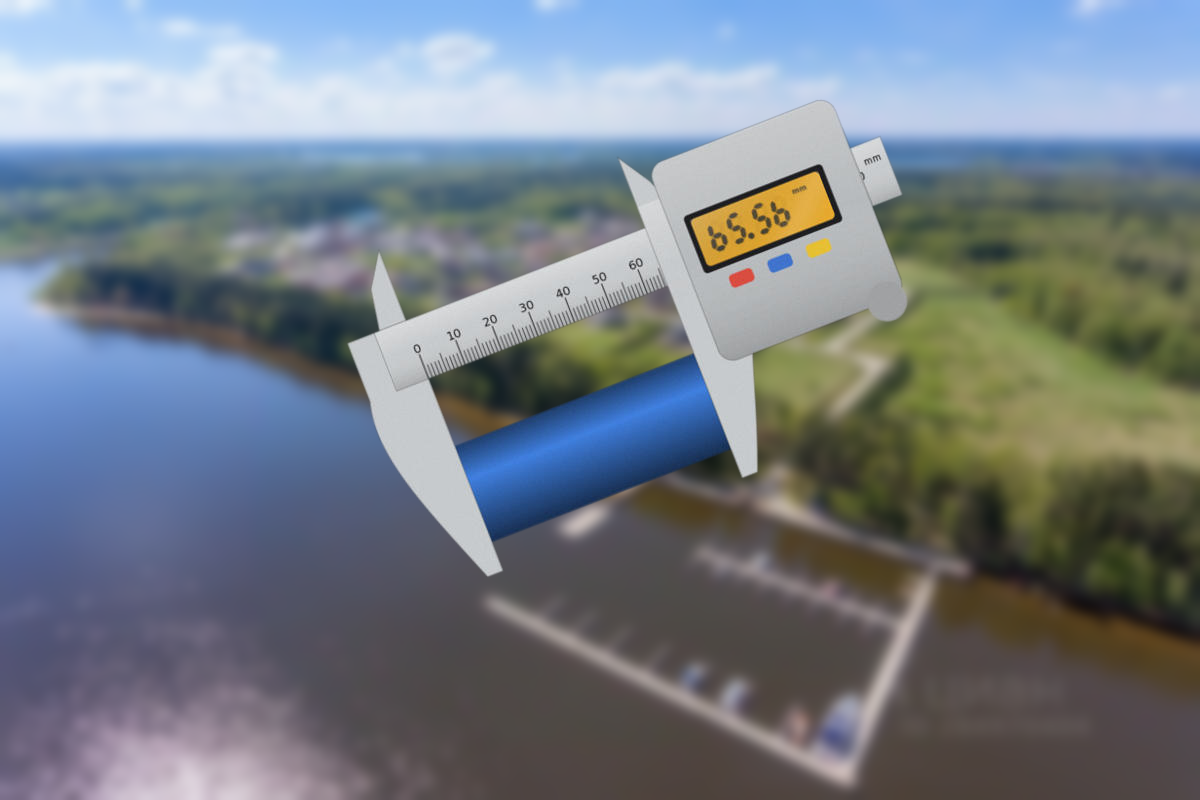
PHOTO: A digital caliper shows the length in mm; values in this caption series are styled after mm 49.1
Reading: mm 65.56
